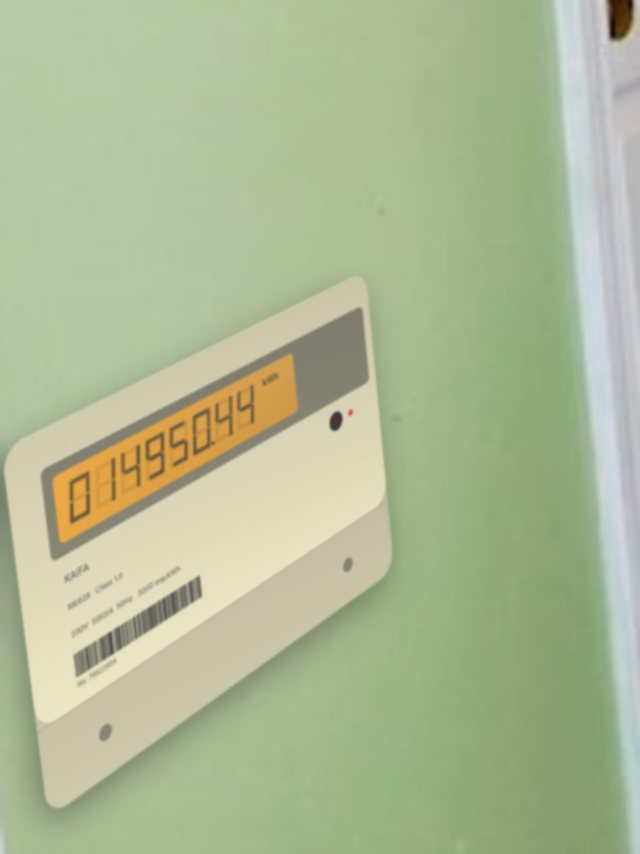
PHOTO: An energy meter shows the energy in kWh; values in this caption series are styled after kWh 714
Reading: kWh 14950.44
